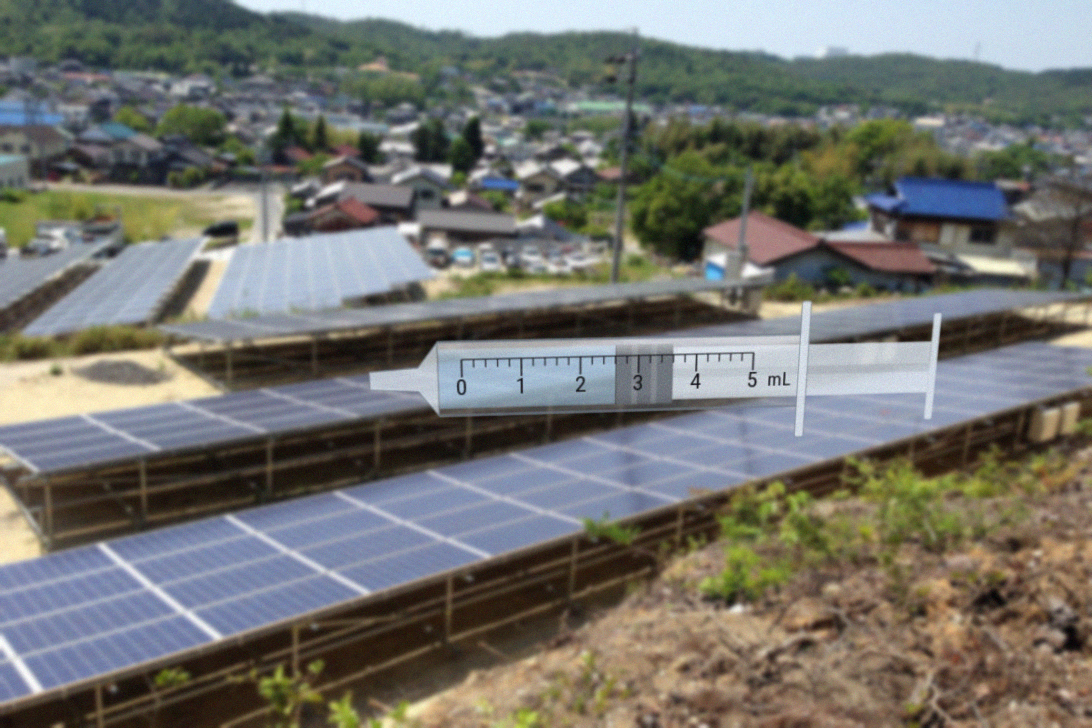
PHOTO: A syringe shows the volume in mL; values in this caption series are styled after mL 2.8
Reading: mL 2.6
